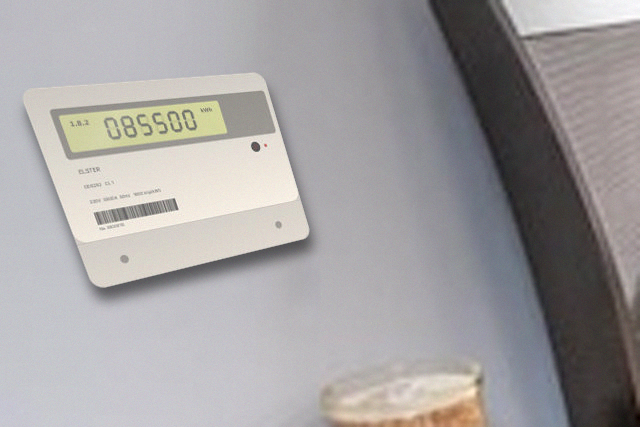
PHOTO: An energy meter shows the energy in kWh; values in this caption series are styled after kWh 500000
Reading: kWh 85500
